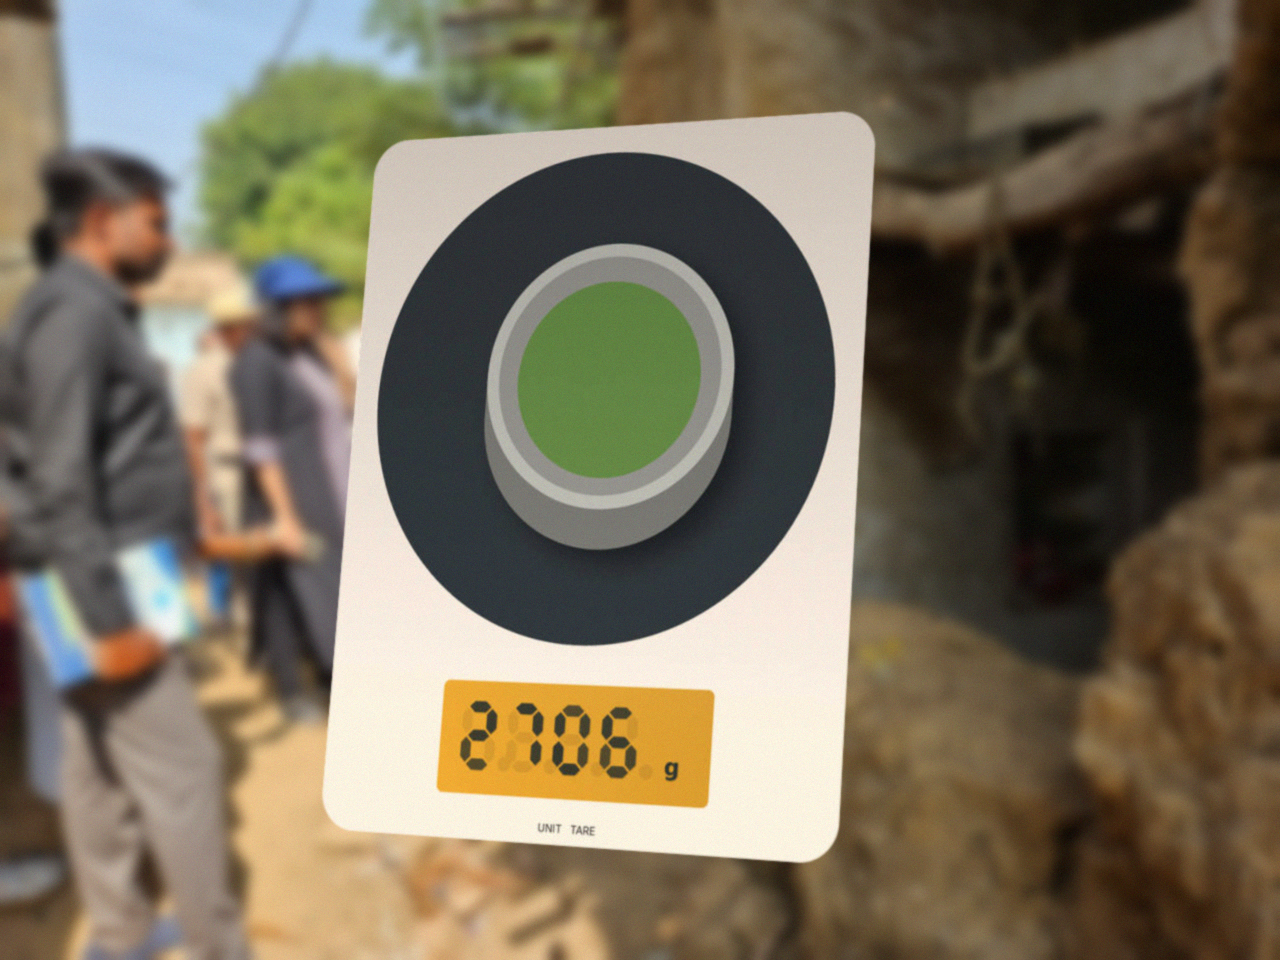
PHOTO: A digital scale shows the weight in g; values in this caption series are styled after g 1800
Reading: g 2706
